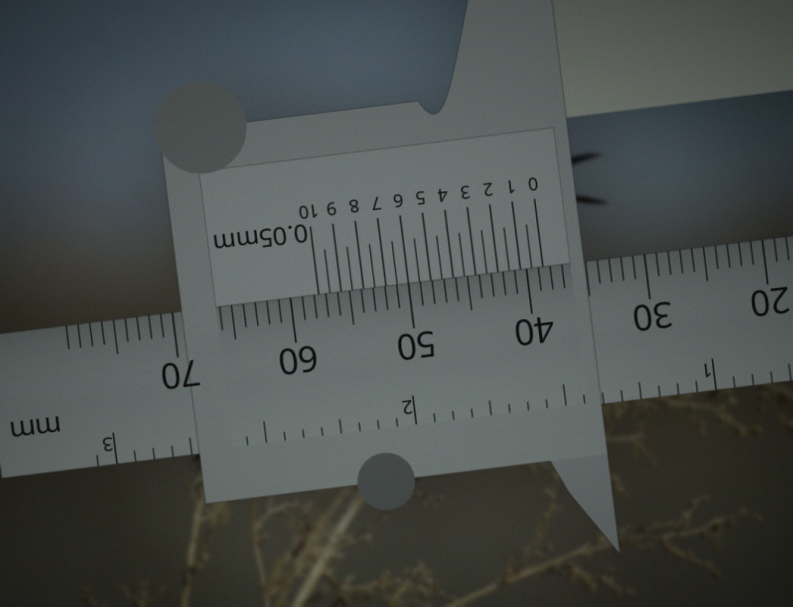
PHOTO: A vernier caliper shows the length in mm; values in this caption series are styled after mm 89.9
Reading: mm 38.6
